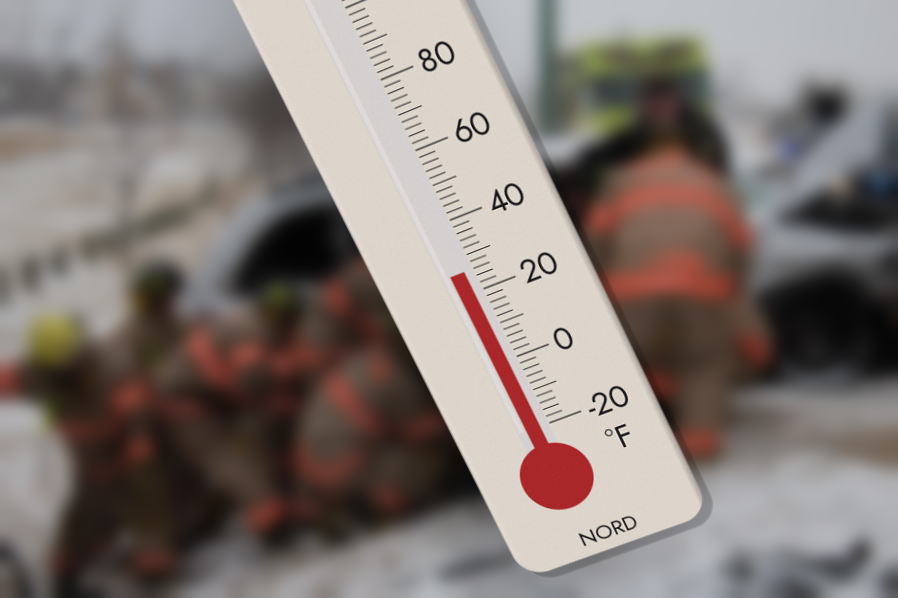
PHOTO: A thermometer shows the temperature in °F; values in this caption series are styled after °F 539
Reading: °F 26
